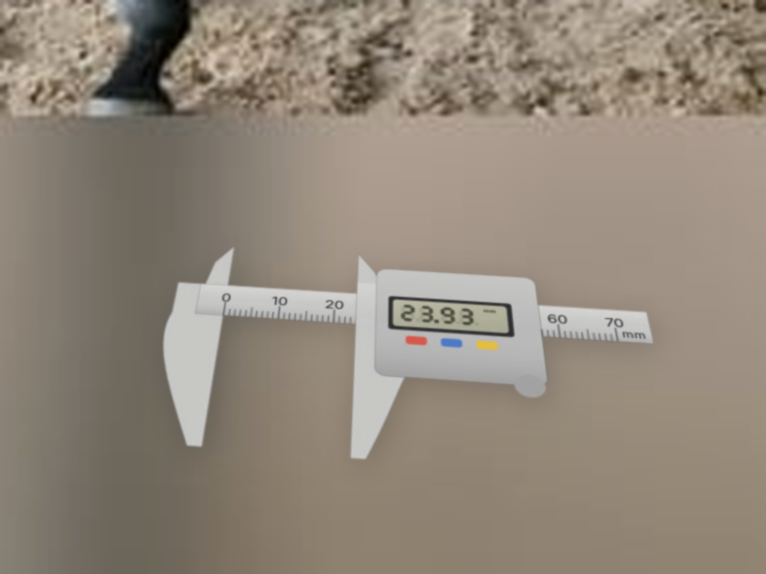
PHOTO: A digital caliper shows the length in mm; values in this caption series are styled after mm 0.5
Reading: mm 23.93
